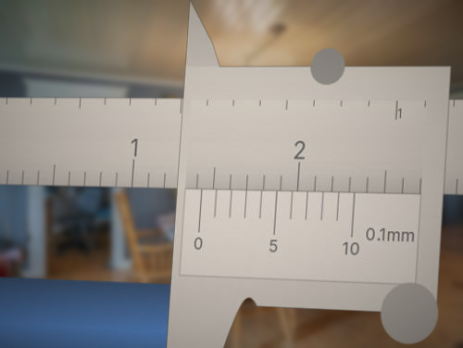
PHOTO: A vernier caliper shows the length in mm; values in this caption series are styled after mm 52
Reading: mm 14.3
